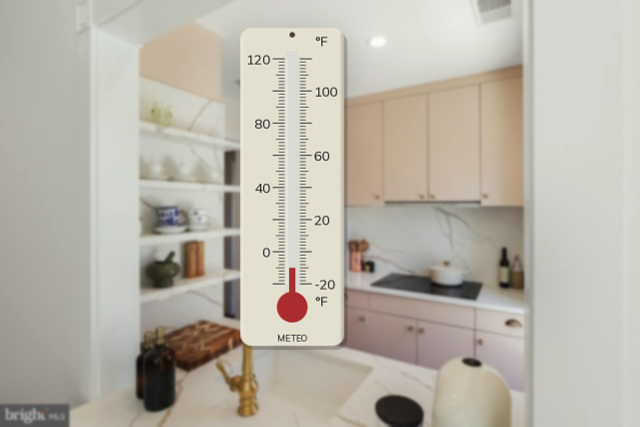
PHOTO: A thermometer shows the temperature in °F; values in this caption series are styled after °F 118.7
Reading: °F -10
